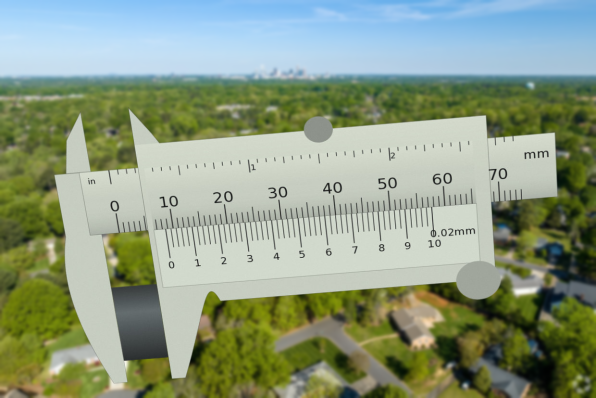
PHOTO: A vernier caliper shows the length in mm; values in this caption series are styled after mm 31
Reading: mm 8.6
